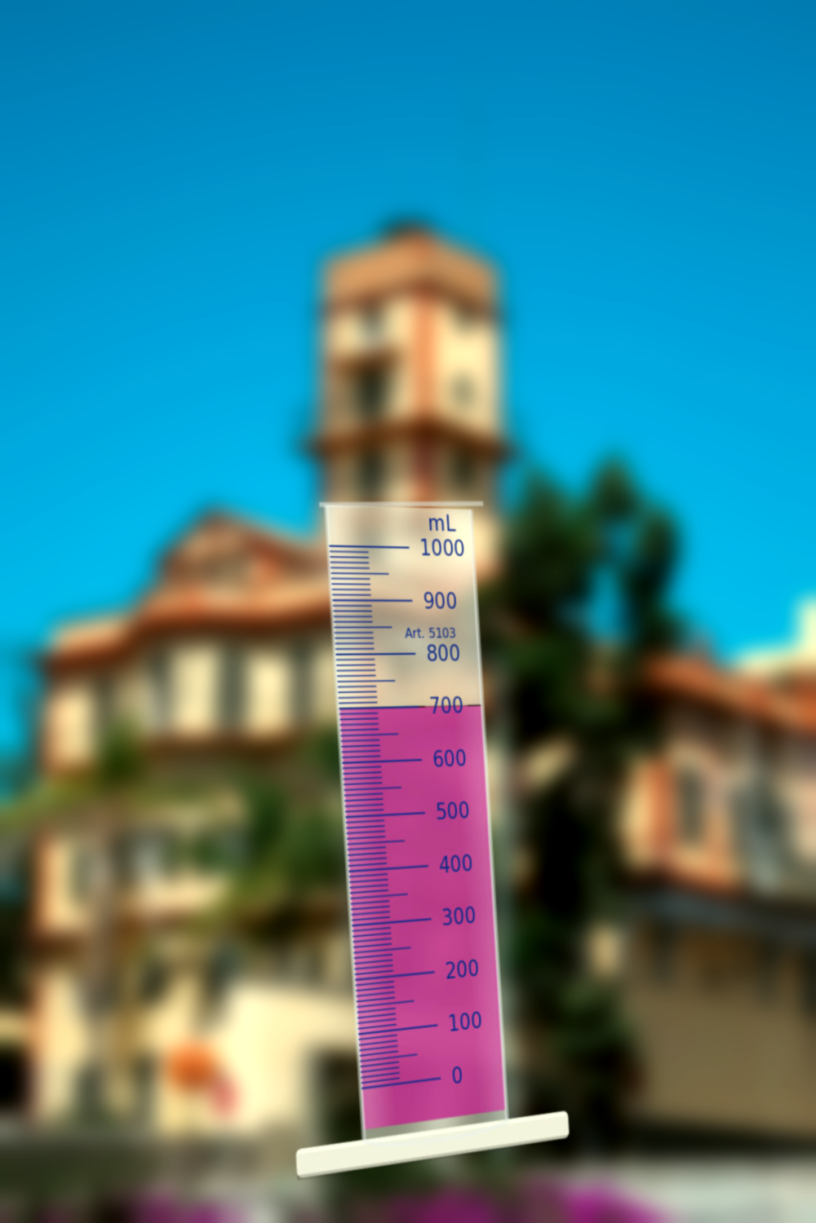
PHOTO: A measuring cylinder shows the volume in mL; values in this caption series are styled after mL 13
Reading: mL 700
